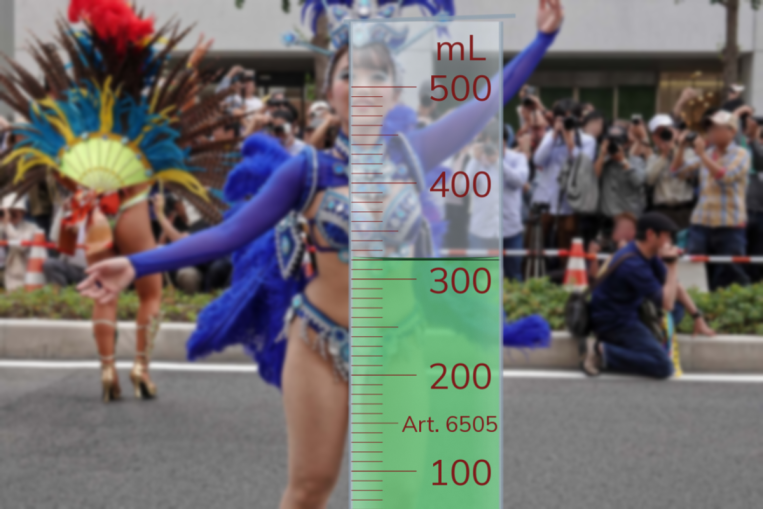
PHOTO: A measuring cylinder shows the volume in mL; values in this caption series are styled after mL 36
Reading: mL 320
